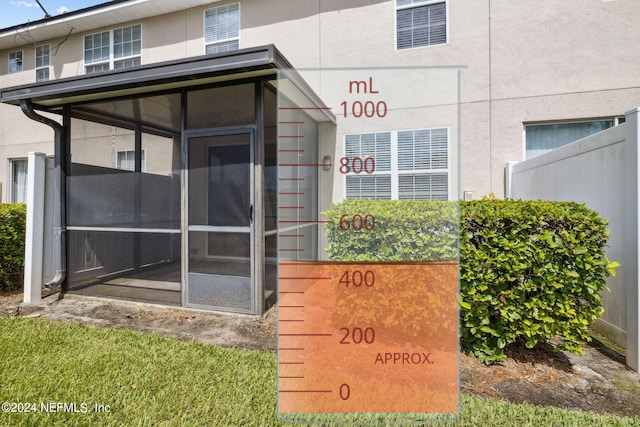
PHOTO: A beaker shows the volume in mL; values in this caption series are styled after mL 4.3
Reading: mL 450
